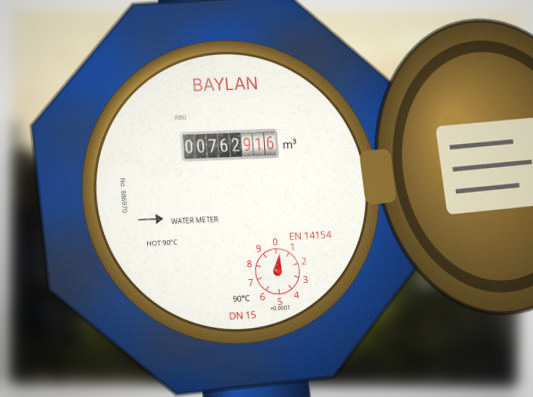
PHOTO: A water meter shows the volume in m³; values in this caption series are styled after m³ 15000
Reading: m³ 762.9160
